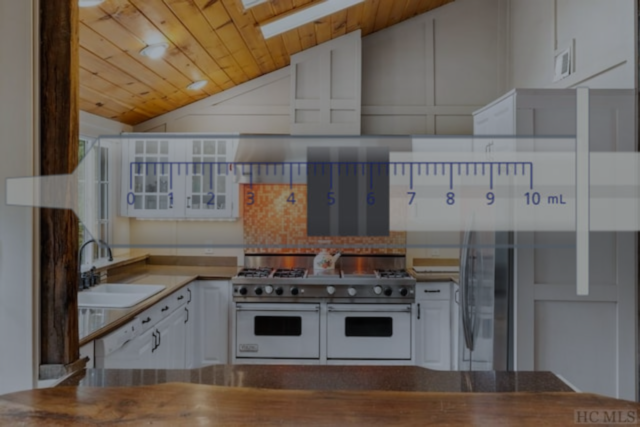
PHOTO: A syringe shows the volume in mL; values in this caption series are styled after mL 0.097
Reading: mL 4.4
